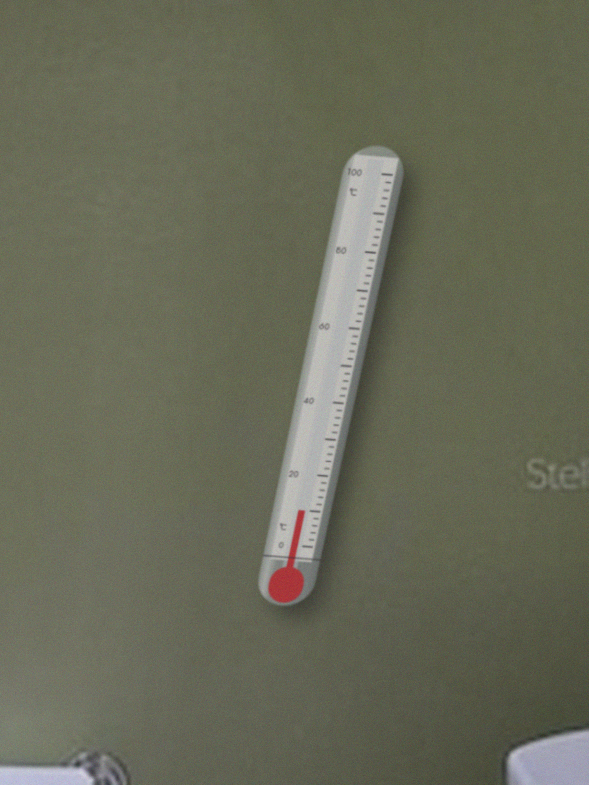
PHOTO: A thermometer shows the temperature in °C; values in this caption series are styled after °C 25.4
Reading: °C 10
